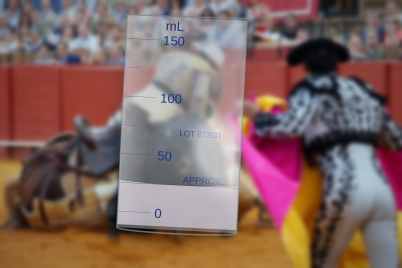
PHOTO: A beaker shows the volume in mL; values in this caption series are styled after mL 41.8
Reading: mL 25
